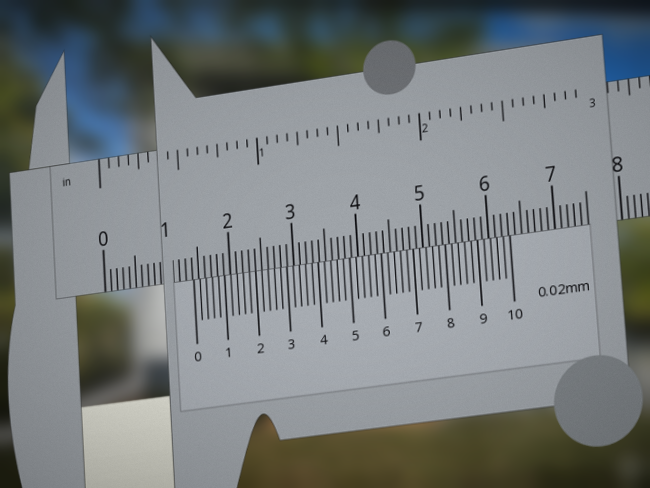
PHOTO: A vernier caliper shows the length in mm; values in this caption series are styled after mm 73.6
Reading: mm 14.2
